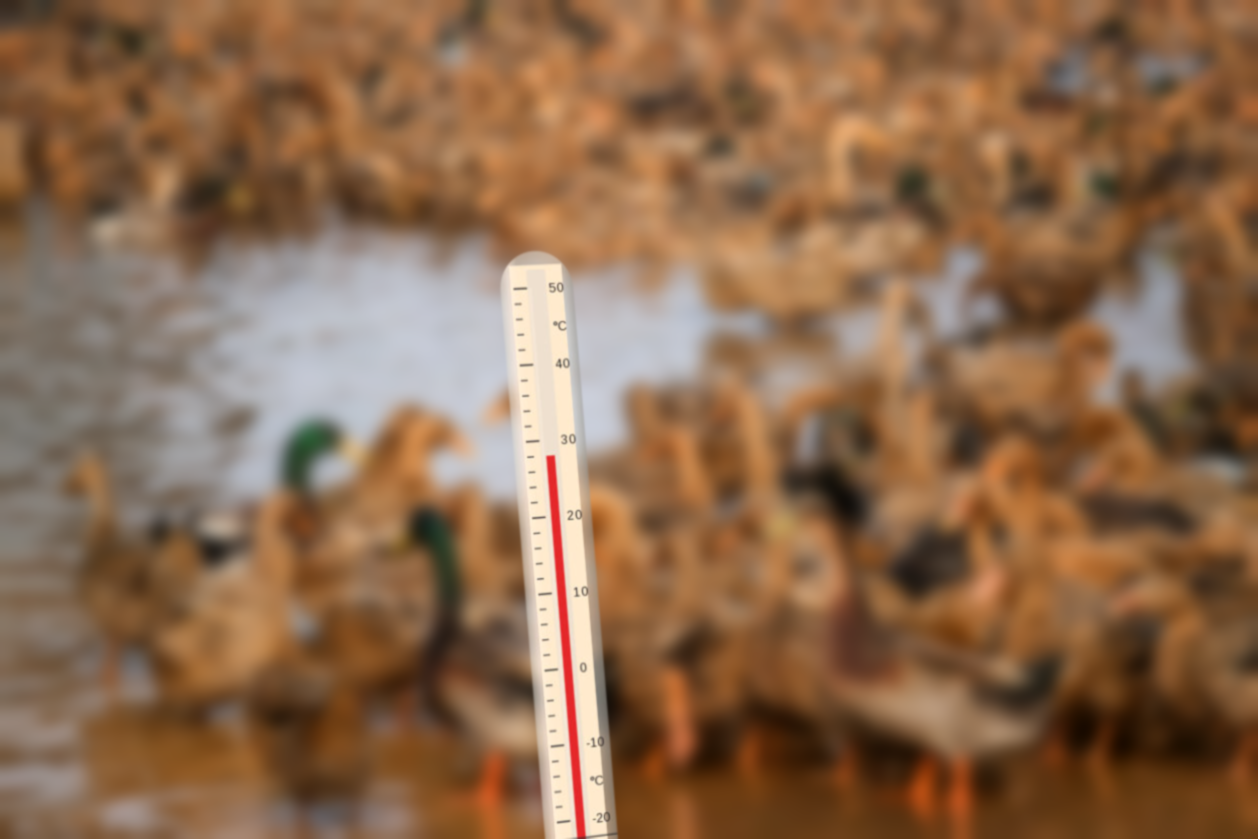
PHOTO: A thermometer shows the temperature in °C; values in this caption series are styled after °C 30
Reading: °C 28
